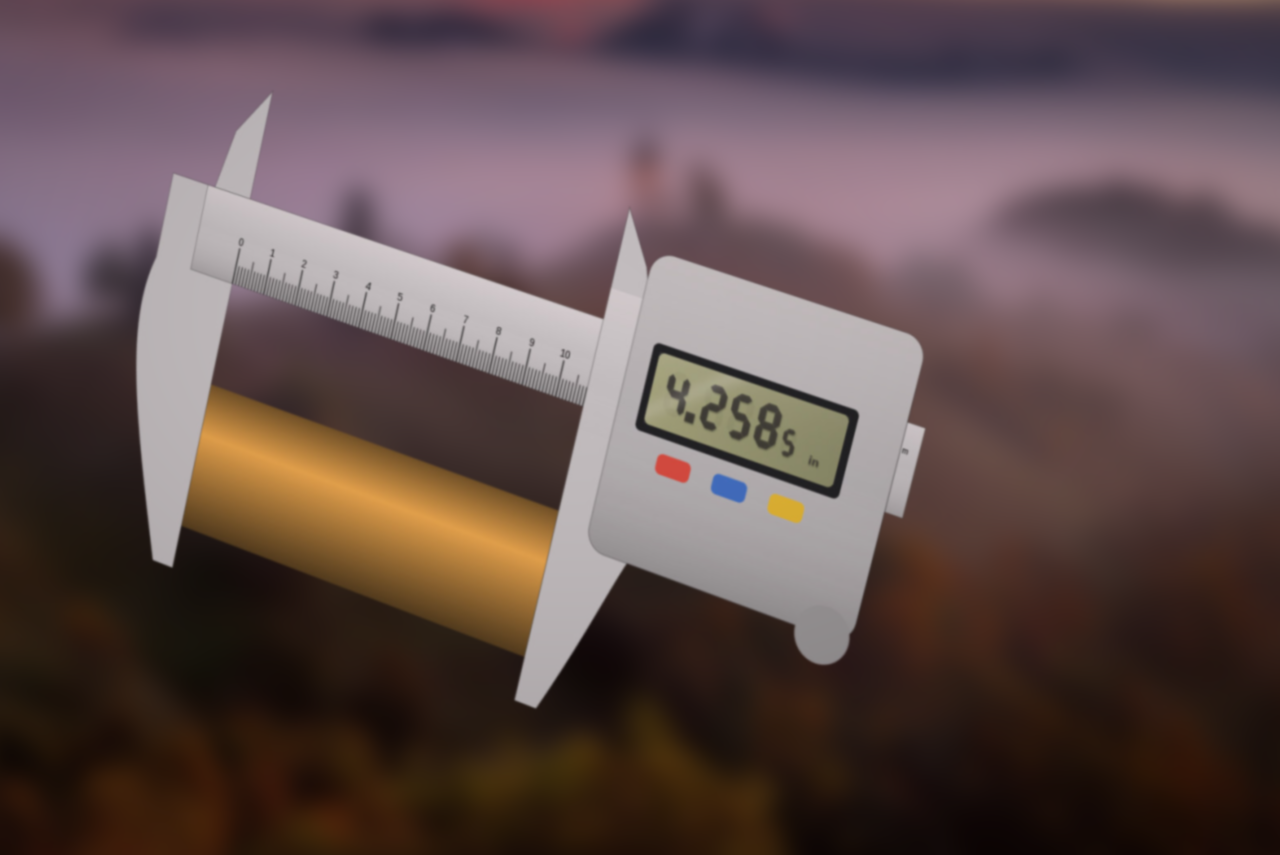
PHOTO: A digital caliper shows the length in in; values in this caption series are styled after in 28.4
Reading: in 4.2585
